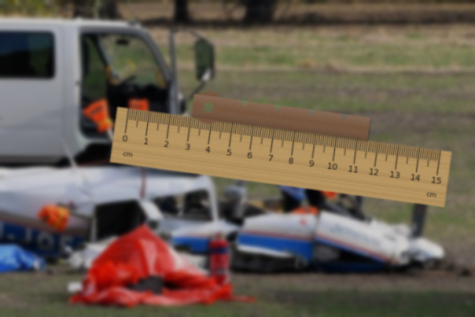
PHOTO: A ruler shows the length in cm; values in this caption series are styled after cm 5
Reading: cm 8.5
